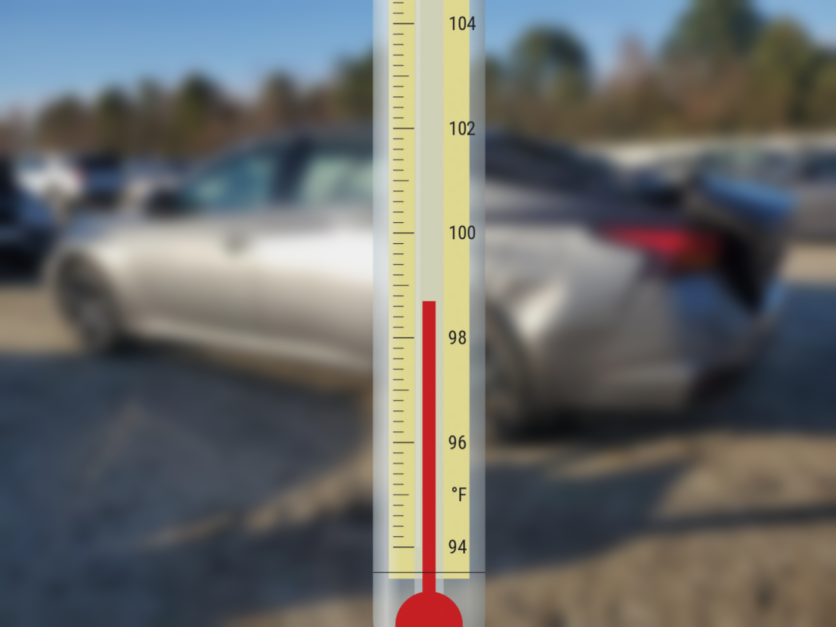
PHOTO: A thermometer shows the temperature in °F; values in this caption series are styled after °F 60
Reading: °F 98.7
